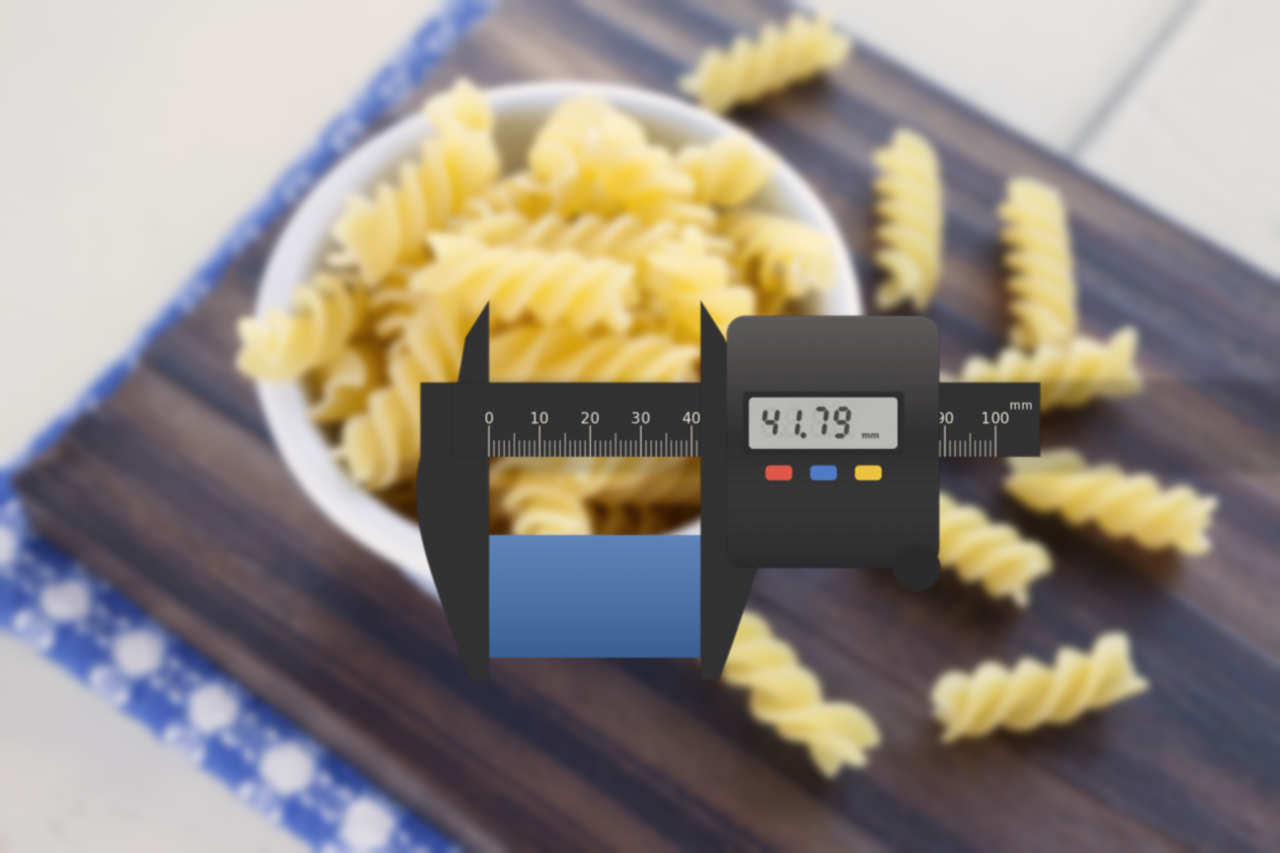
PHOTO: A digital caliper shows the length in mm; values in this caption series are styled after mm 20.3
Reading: mm 41.79
